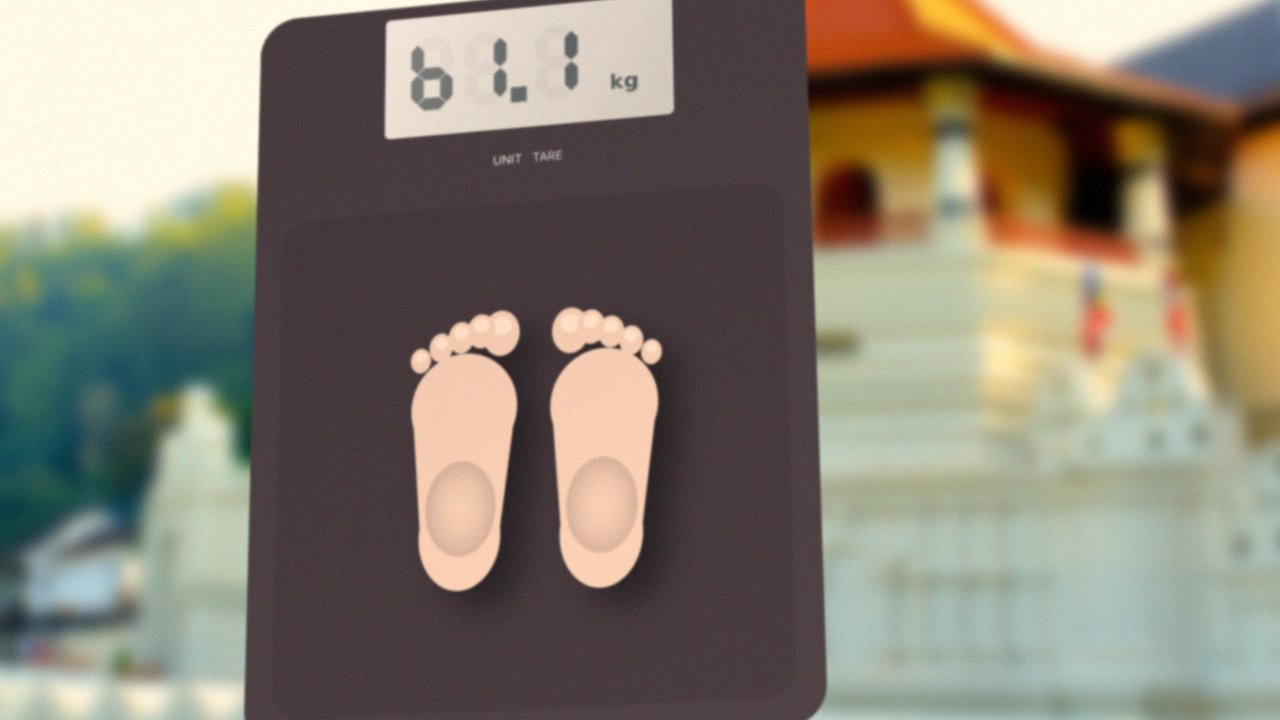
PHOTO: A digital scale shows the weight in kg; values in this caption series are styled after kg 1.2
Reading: kg 61.1
